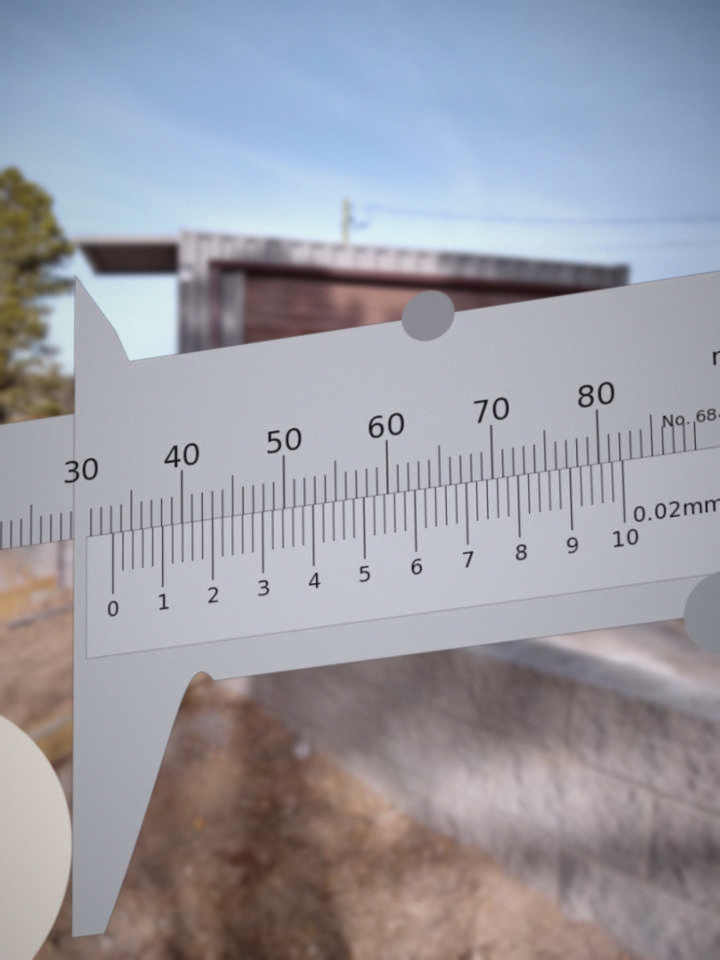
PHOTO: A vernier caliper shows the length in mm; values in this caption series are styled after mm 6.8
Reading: mm 33.2
